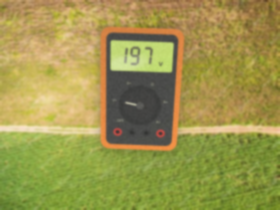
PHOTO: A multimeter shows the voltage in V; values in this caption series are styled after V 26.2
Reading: V 197
